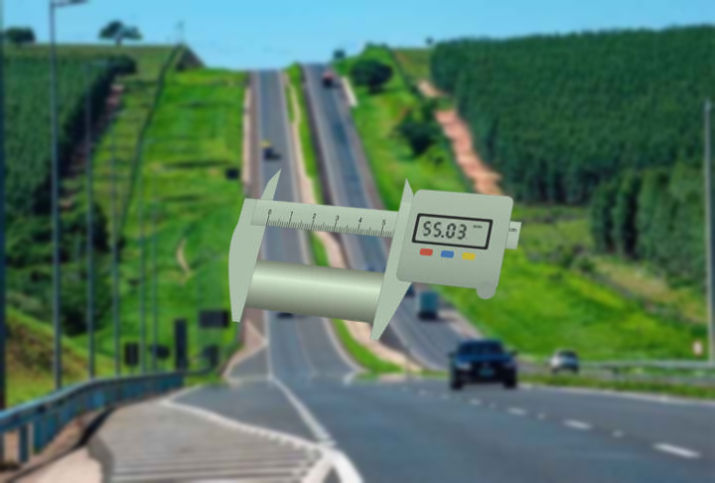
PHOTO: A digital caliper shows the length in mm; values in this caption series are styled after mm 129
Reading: mm 55.03
